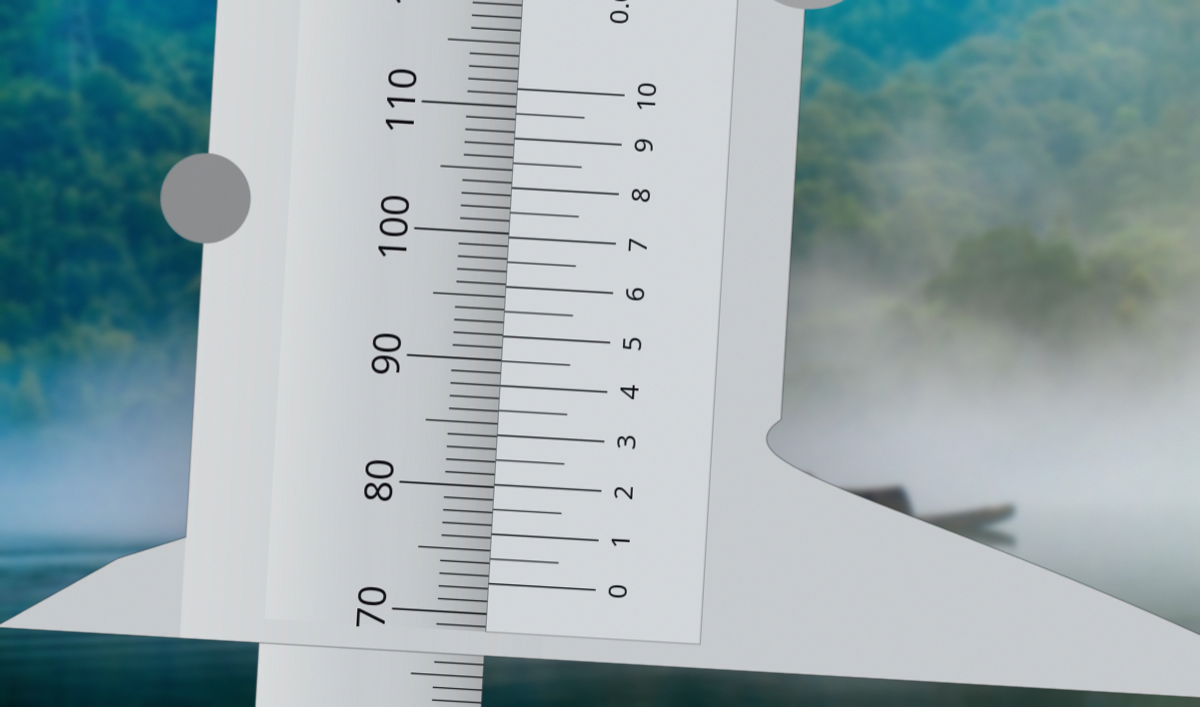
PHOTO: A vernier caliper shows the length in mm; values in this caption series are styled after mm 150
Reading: mm 72.4
